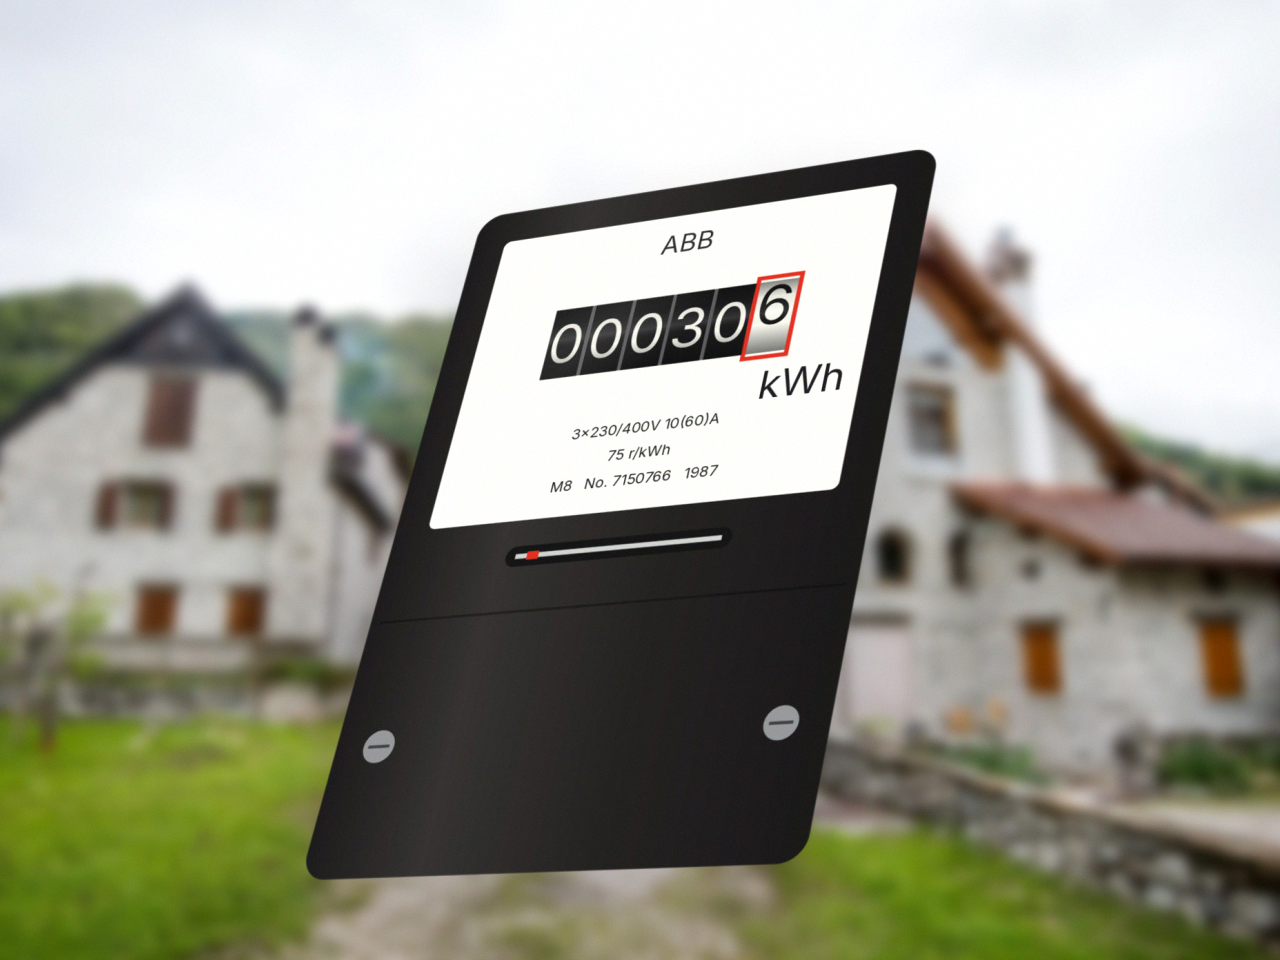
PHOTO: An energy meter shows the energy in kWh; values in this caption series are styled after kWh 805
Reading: kWh 30.6
